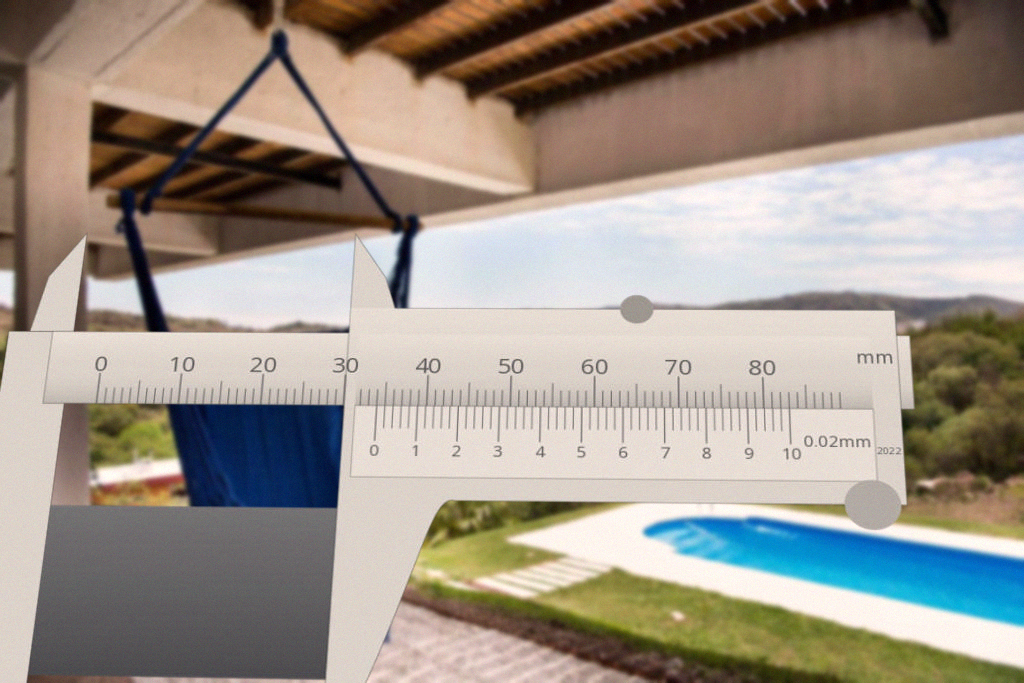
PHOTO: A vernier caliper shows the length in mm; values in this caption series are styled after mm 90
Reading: mm 34.0
